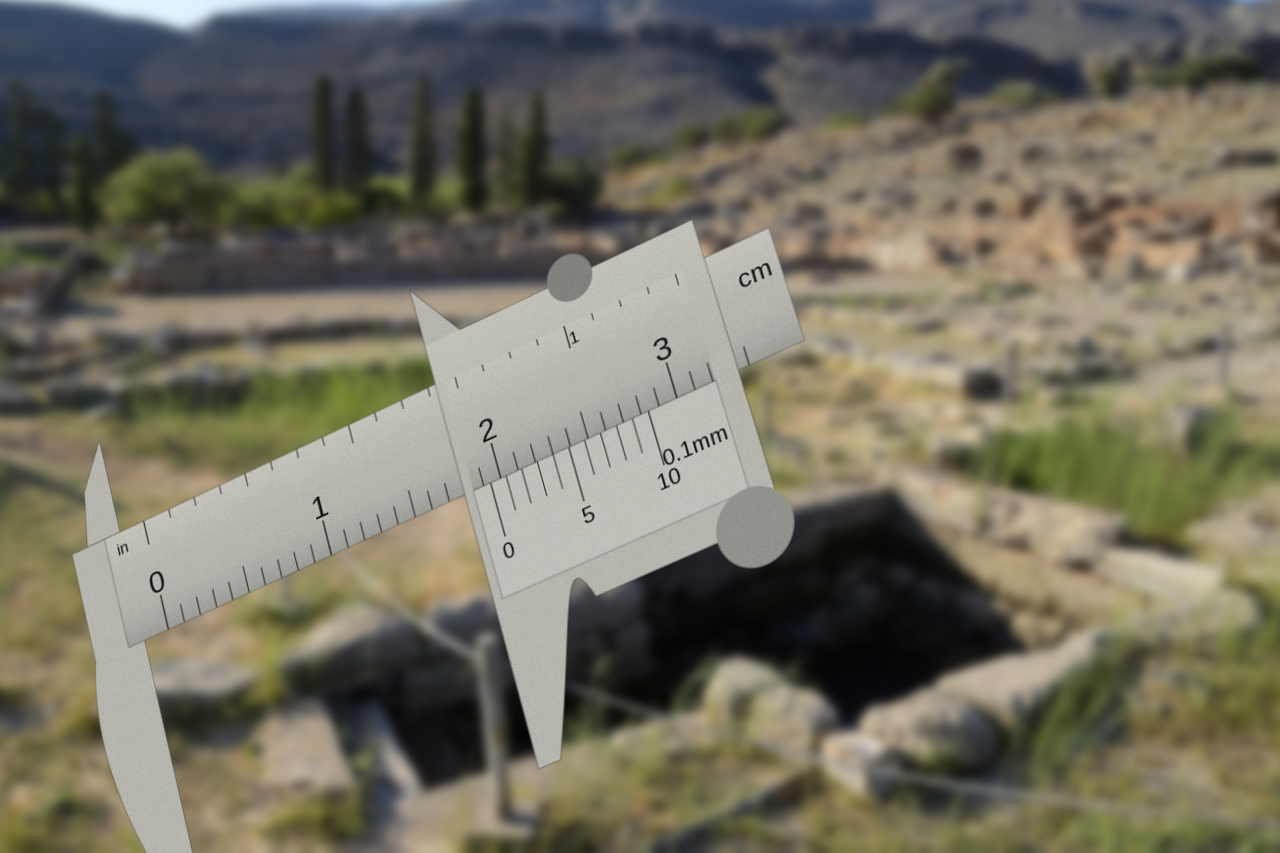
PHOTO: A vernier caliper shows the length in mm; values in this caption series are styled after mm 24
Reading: mm 19.4
